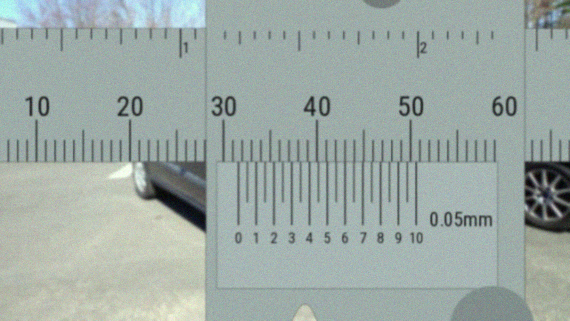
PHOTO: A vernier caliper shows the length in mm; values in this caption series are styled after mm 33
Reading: mm 31.6
